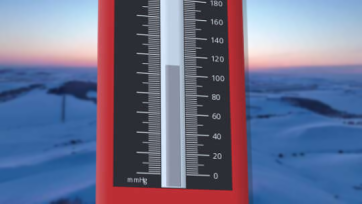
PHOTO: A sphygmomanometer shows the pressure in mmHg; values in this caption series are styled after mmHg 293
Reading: mmHg 110
